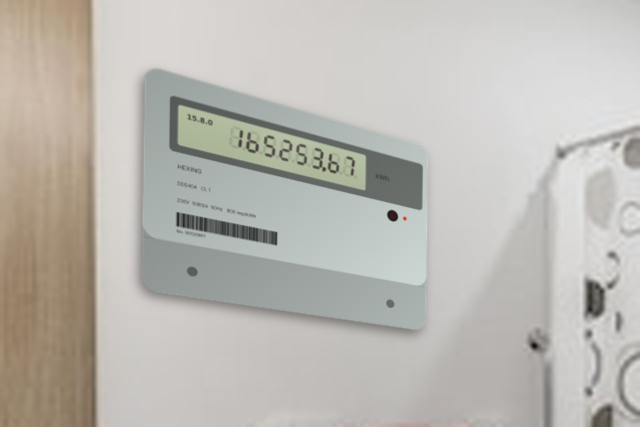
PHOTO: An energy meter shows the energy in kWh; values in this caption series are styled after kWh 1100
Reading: kWh 165253.67
